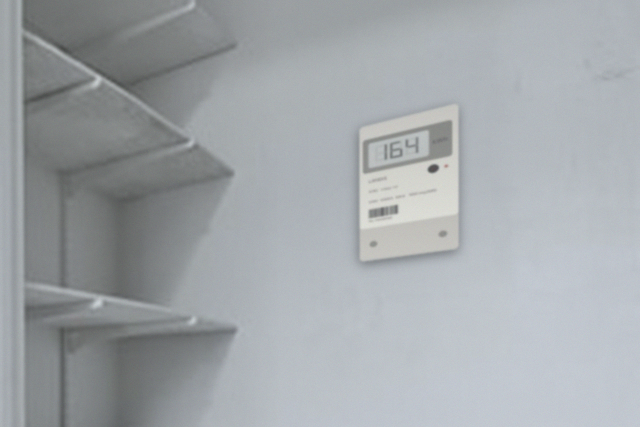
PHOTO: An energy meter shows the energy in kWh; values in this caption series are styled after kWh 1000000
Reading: kWh 164
